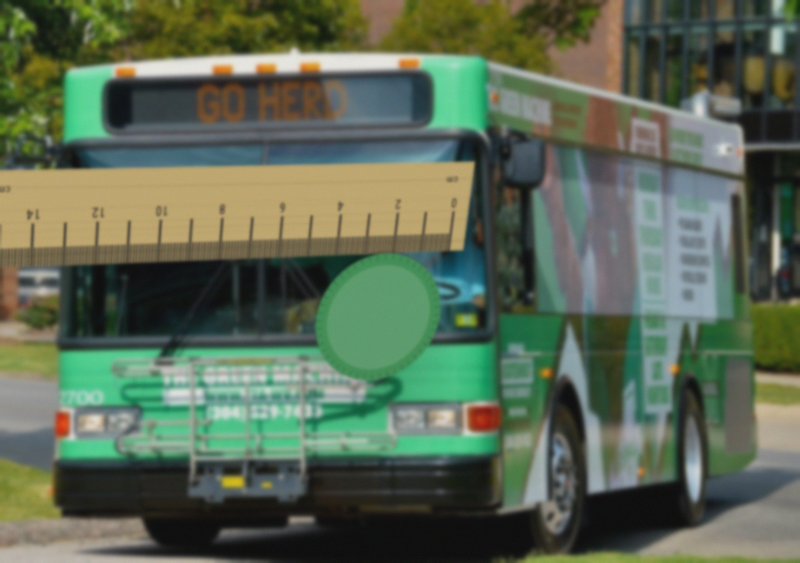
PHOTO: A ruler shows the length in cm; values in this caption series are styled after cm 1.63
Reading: cm 4.5
